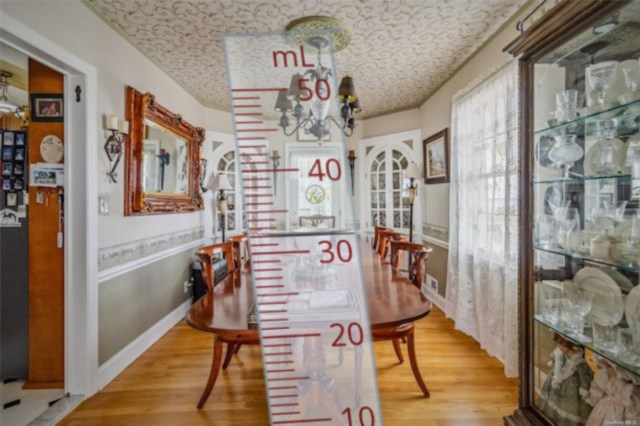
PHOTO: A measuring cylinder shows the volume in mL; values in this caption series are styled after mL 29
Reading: mL 32
